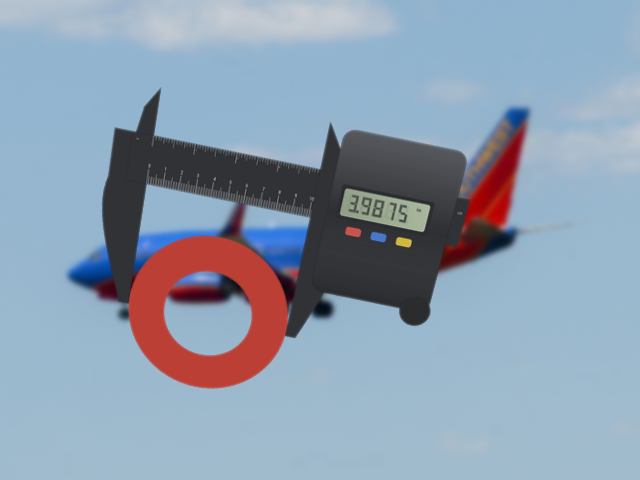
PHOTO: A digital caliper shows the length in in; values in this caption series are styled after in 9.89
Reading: in 3.9875
